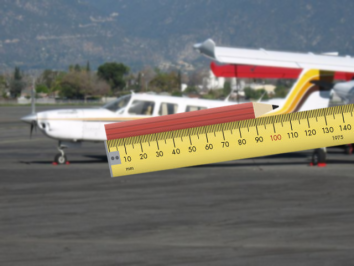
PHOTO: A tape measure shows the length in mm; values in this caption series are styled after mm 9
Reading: mm 105
